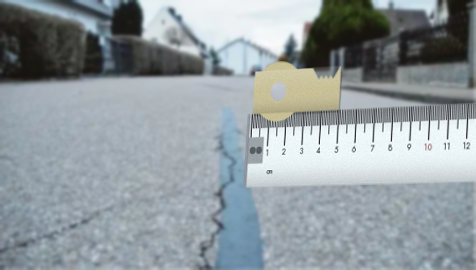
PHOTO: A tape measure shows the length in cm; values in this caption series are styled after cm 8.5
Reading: cm 5
